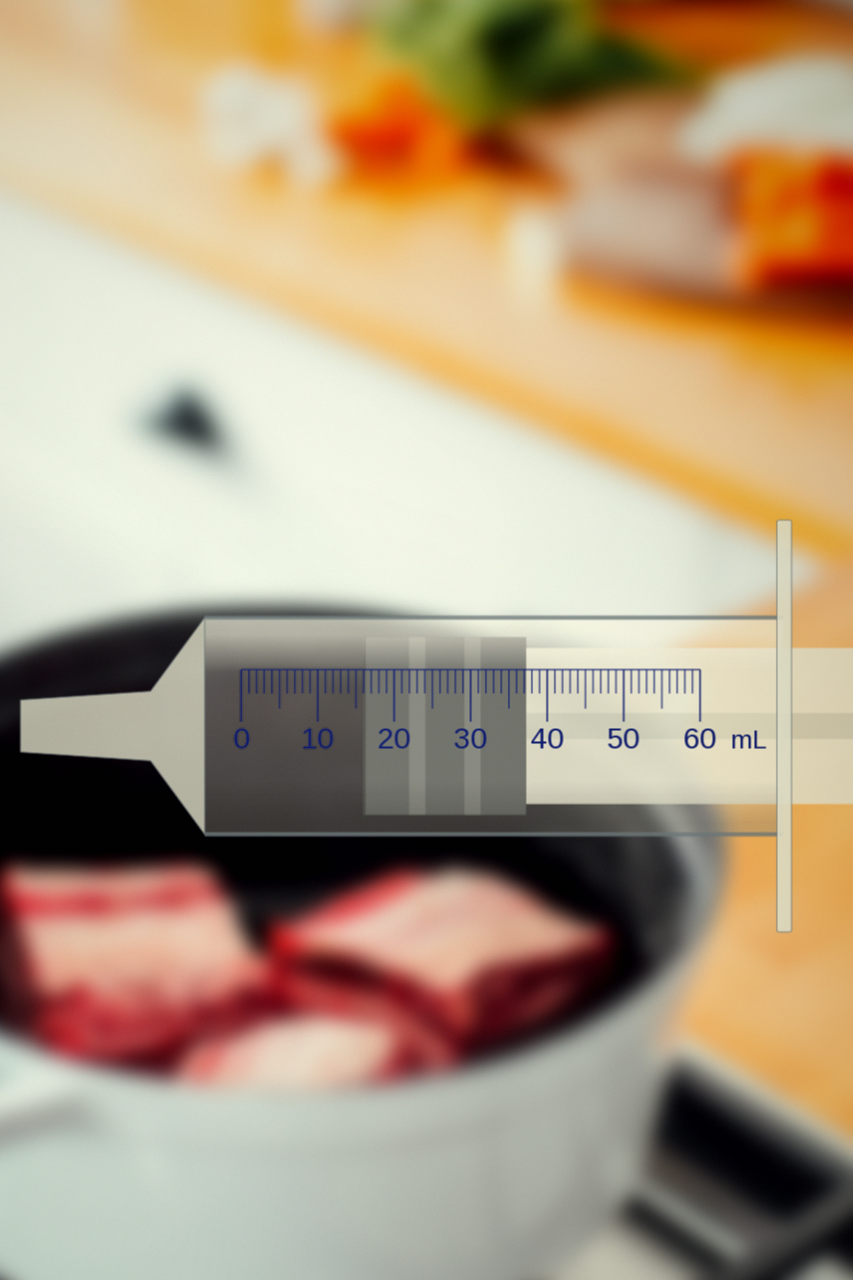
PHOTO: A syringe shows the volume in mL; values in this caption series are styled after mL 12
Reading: mL 16
